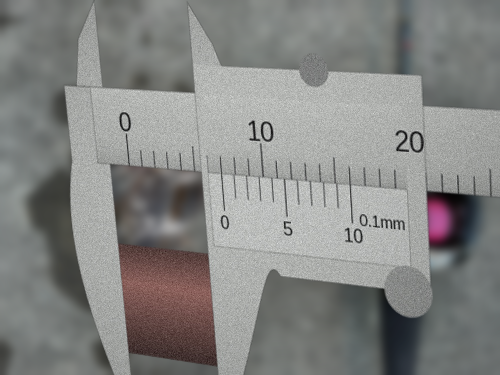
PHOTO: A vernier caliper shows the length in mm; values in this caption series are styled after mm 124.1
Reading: mm 7.0
